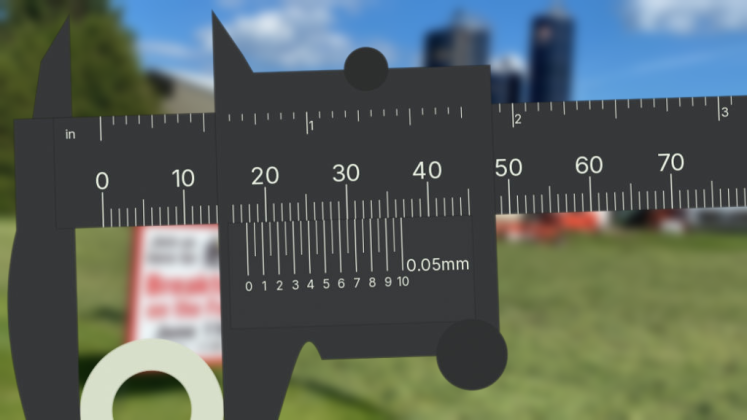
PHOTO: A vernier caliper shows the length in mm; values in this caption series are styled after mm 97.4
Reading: mm 17.6
